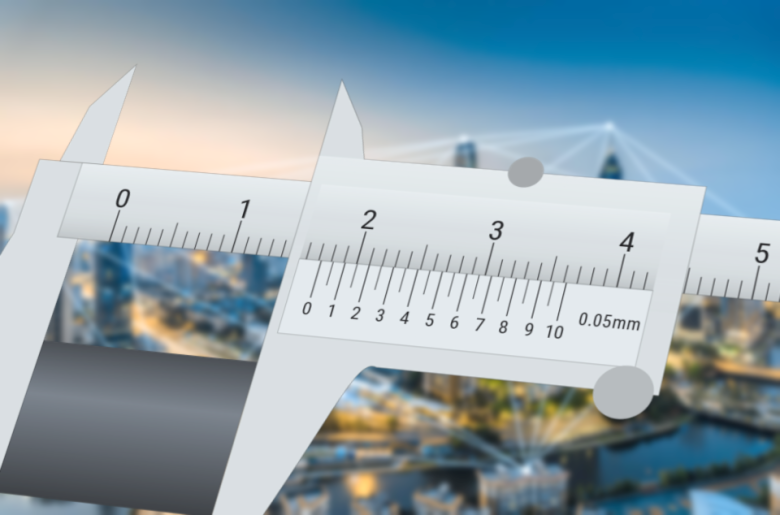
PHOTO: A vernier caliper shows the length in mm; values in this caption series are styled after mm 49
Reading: mm 17.2
